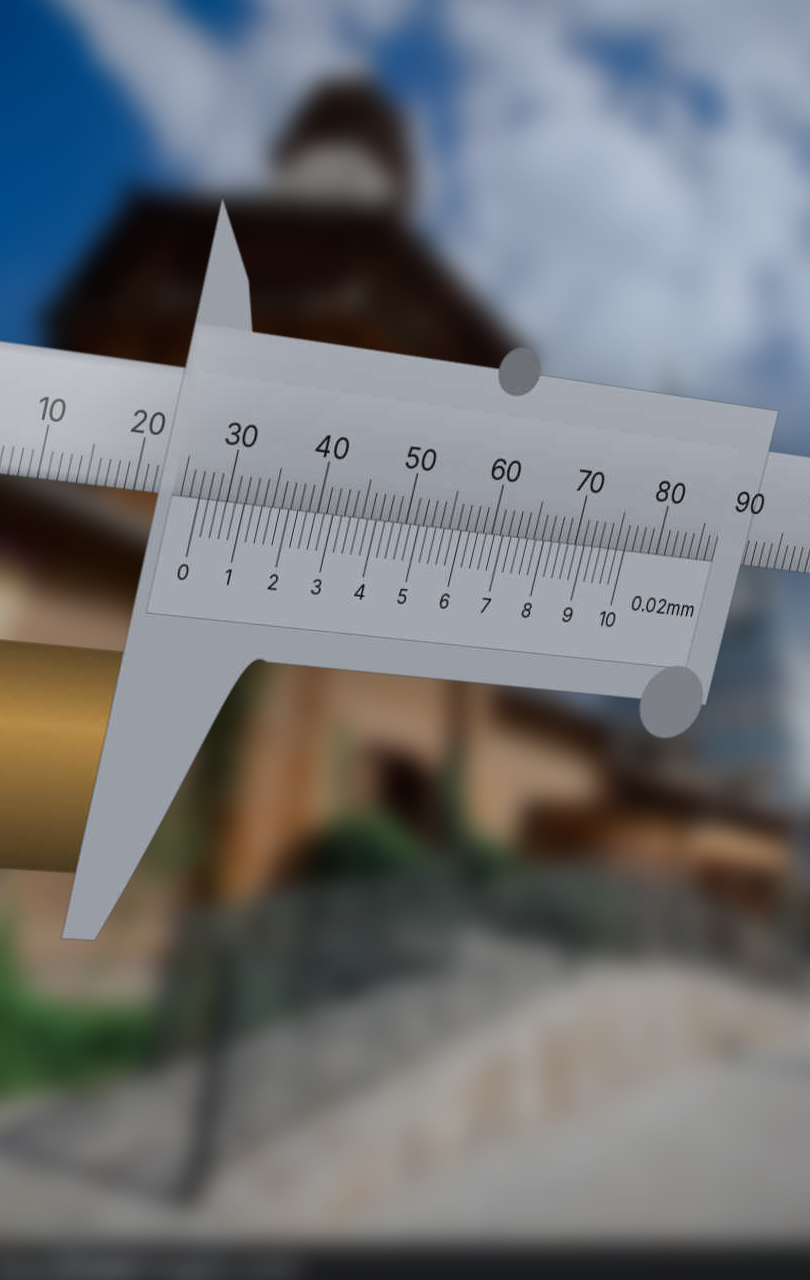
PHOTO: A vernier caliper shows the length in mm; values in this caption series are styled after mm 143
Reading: mm 27.0
